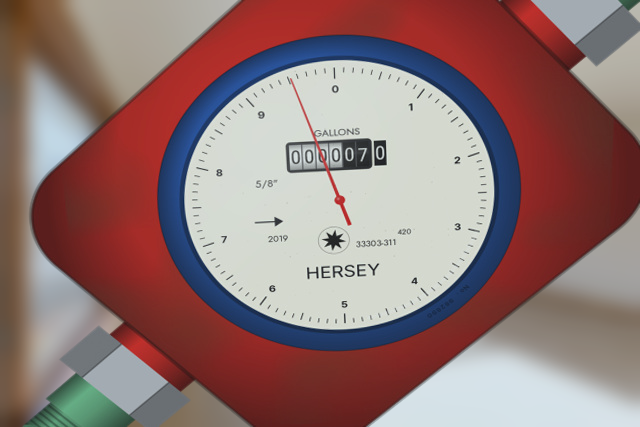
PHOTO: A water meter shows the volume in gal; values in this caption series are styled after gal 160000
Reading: gal 69.5
